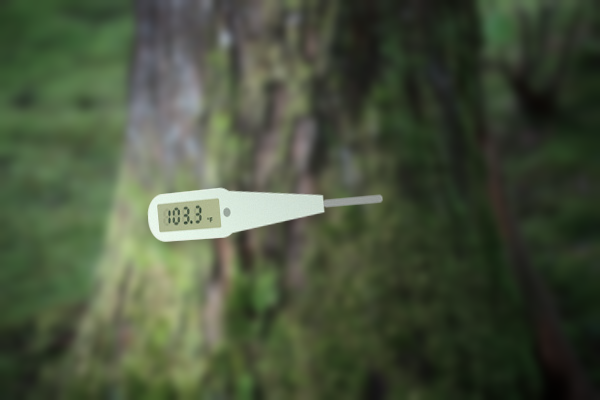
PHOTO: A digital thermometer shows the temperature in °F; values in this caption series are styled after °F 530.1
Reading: °F 103.3
